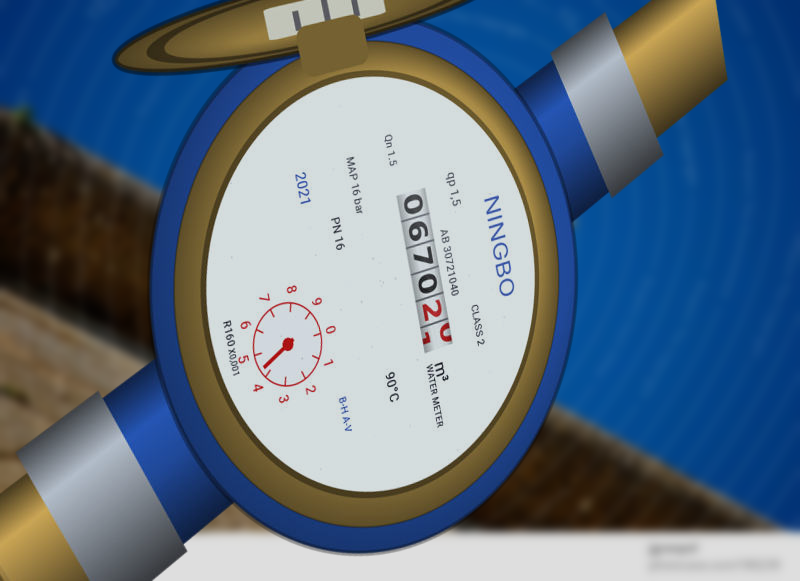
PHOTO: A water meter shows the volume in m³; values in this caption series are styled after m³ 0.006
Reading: m³ 670.204
